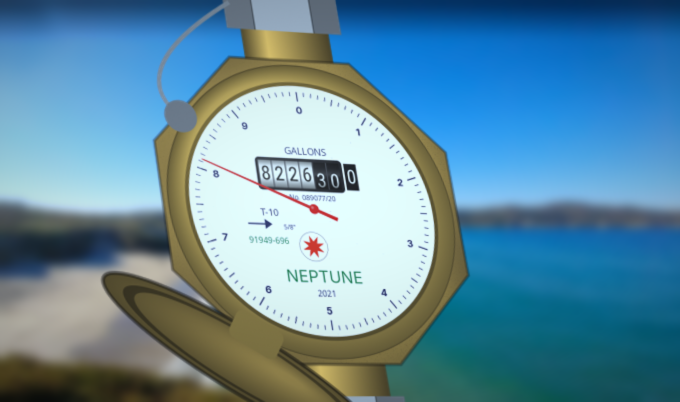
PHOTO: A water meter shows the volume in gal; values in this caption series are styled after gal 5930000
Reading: gal 8226298.1
